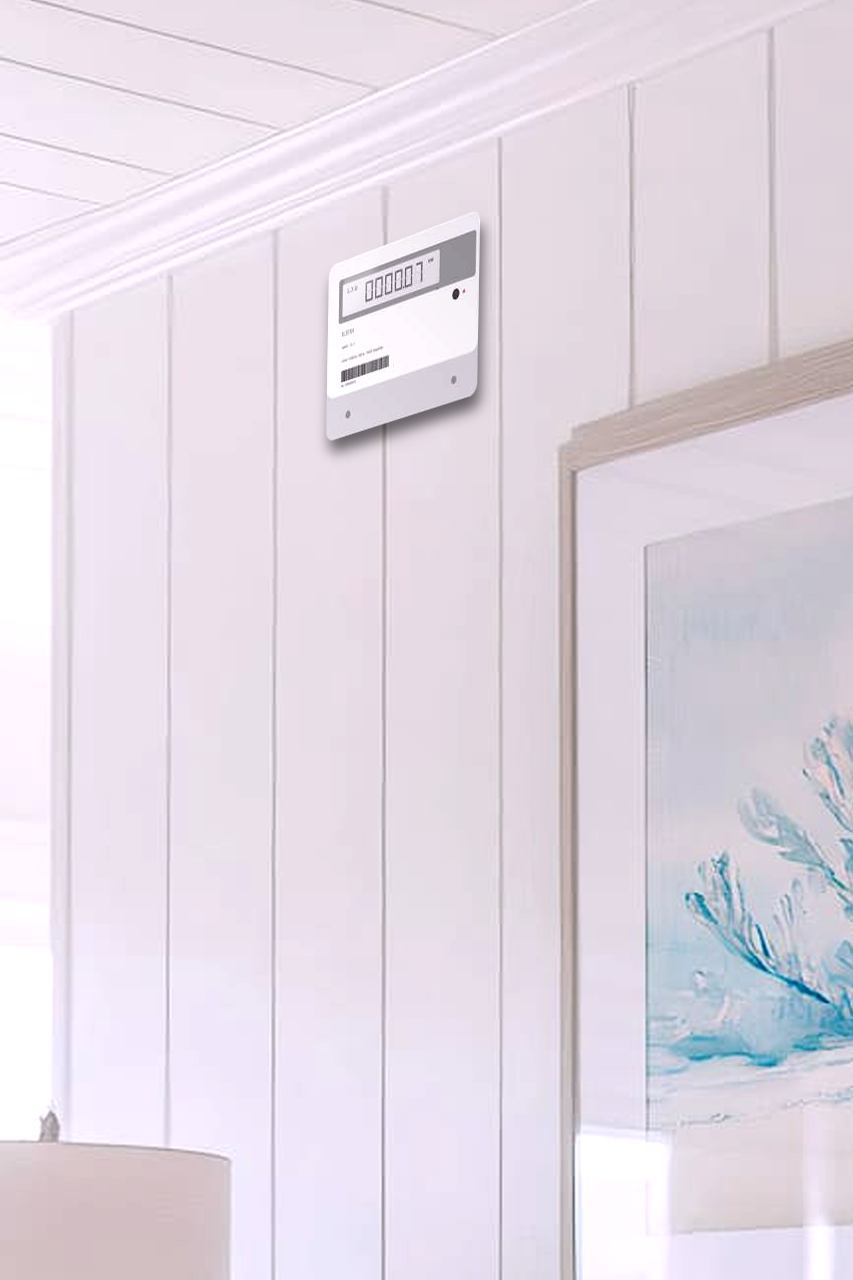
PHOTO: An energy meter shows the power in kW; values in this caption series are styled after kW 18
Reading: kW 0.07
